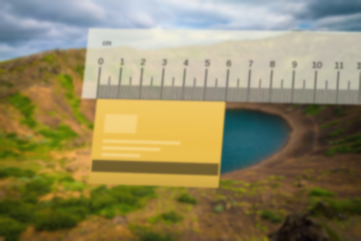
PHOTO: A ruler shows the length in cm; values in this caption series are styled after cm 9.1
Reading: cm 6
